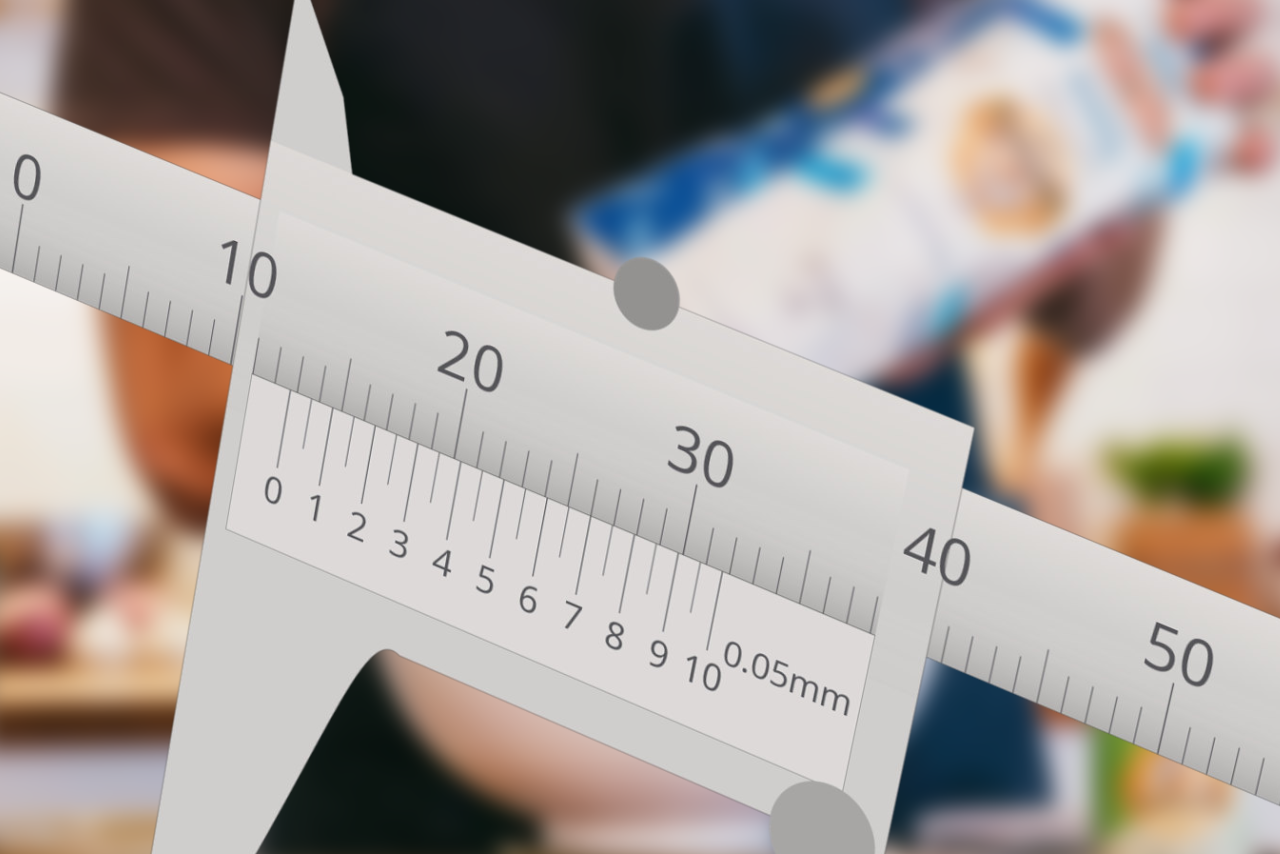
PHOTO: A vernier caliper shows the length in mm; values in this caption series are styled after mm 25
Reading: mm 12.70
